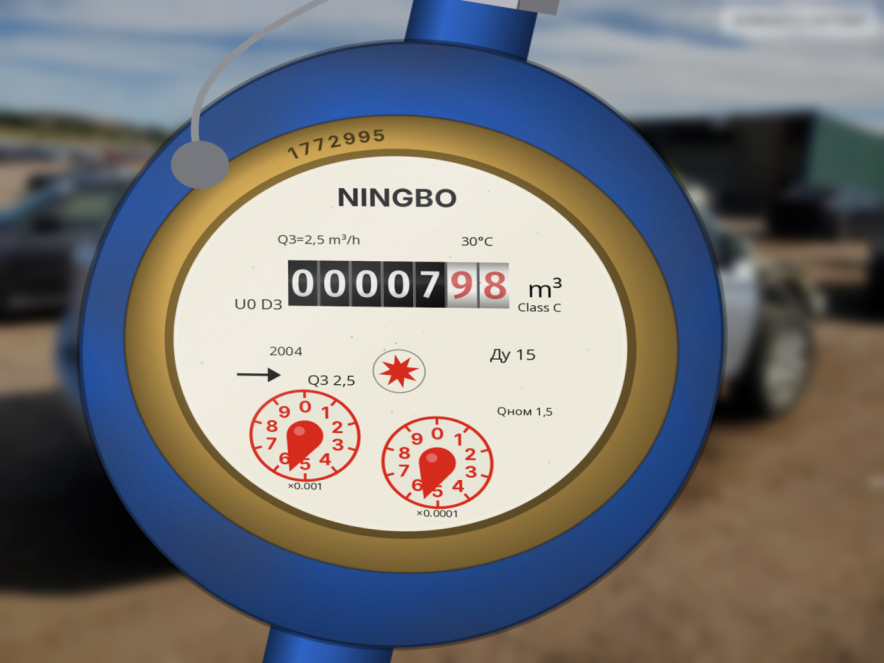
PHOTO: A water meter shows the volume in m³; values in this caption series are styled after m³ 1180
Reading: m³ 7.9855
